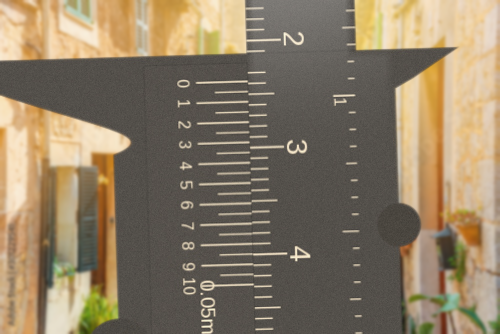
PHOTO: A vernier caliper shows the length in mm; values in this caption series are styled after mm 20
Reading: mm 23.8
